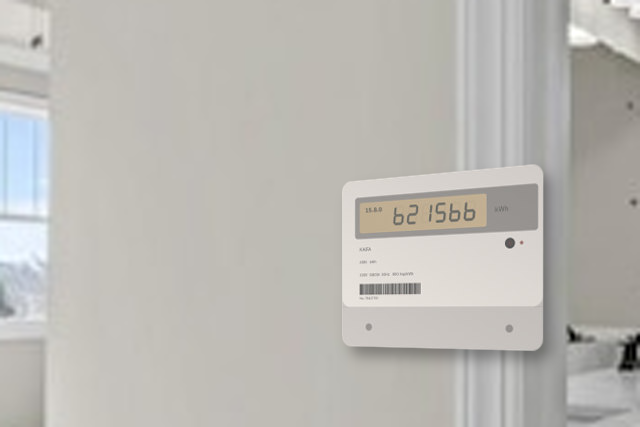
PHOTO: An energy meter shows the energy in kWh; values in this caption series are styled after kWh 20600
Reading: kWh 621566
